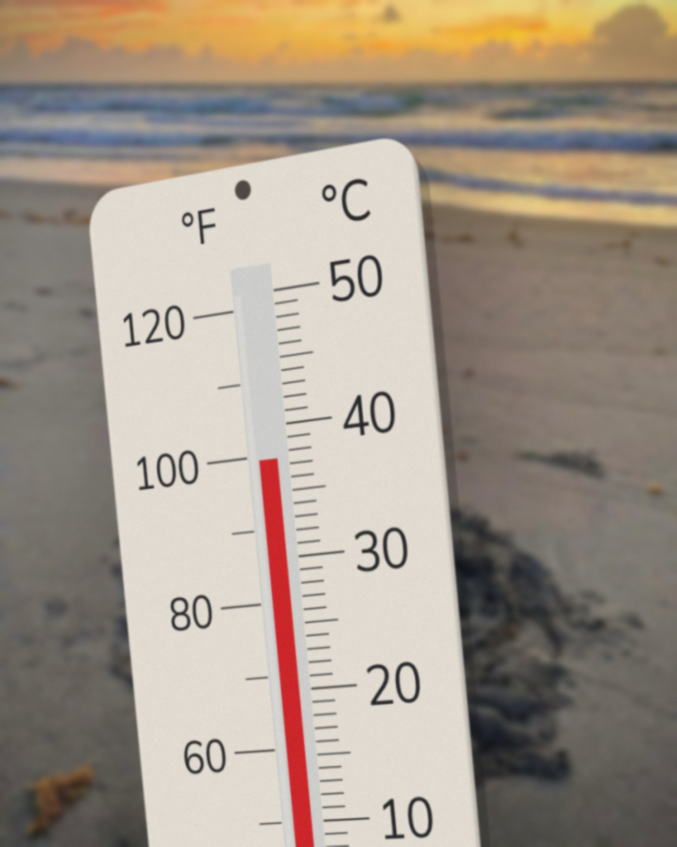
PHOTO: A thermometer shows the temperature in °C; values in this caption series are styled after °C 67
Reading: °C 37.5
